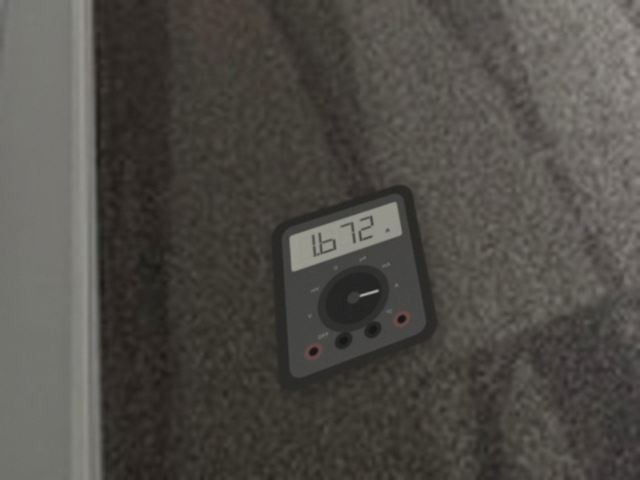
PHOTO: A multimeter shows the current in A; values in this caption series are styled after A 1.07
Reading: A 1.672
